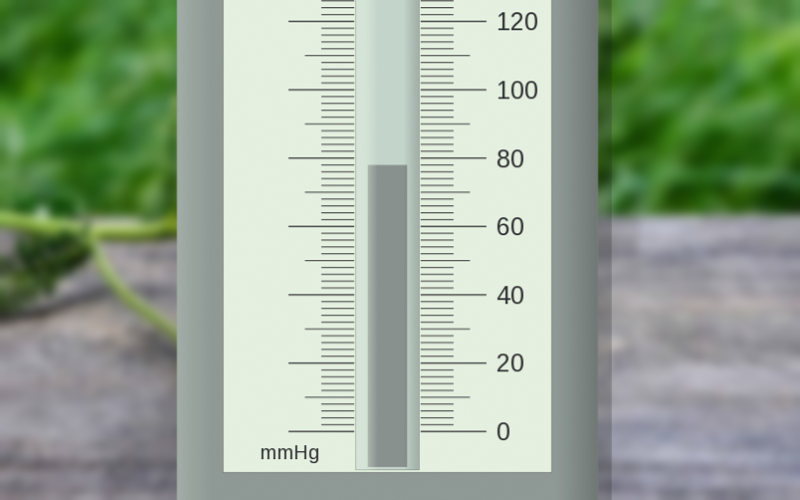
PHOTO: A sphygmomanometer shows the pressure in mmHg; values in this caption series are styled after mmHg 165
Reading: mmHg 78
